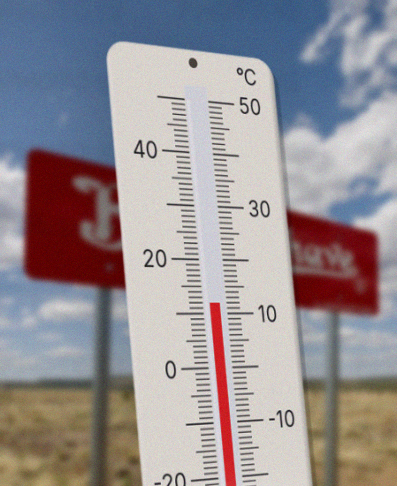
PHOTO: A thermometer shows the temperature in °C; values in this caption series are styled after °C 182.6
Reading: °C 12
